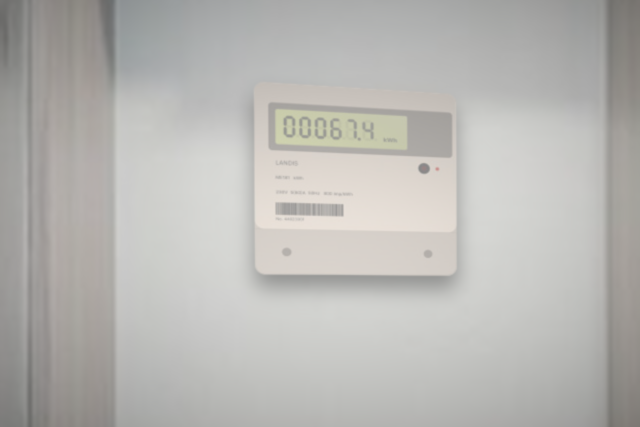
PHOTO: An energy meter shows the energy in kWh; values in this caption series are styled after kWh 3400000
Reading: kWh 67.4
